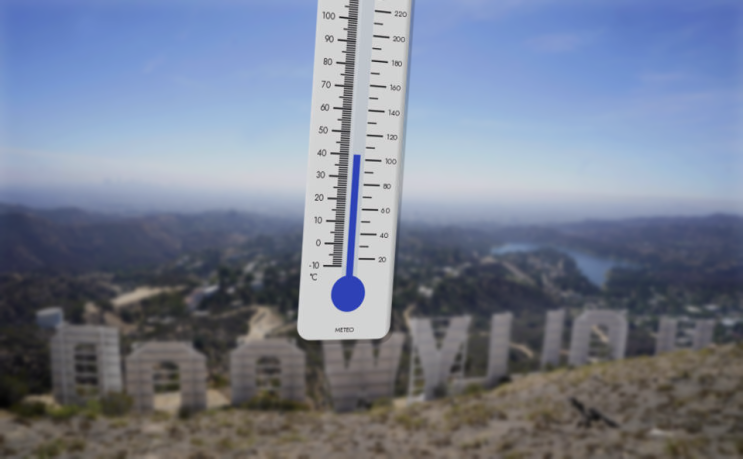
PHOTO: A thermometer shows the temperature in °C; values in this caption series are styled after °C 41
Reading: °C 40
